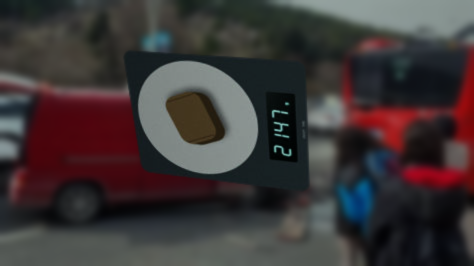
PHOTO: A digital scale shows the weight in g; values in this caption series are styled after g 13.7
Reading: g 2147
